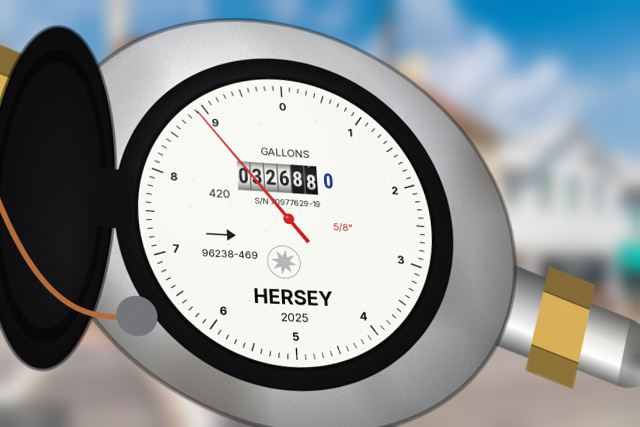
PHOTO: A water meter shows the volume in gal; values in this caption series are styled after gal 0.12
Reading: gal 326878.9
